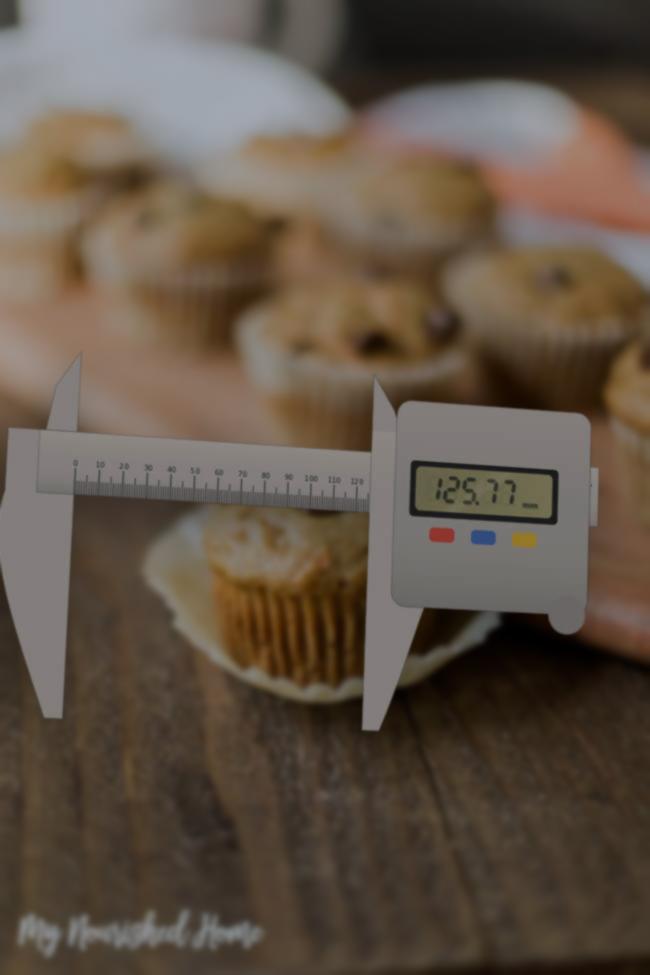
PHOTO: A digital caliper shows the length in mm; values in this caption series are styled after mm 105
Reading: mm 125.77
